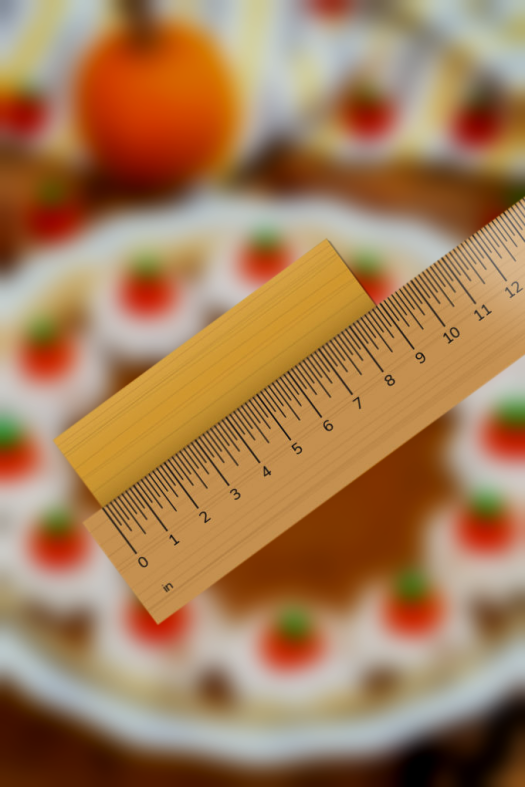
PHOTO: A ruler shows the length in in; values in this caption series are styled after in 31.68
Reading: in 8.875
